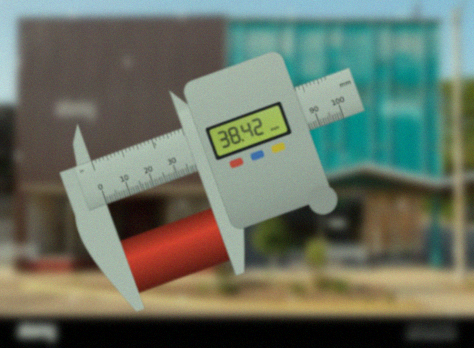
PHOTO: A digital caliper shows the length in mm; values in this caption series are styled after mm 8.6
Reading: mm 38.42
